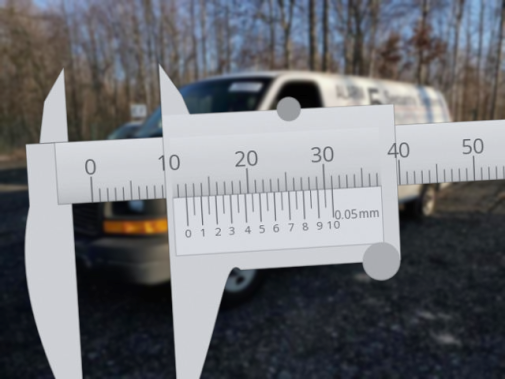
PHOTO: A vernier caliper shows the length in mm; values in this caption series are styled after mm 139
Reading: mm 12.0
